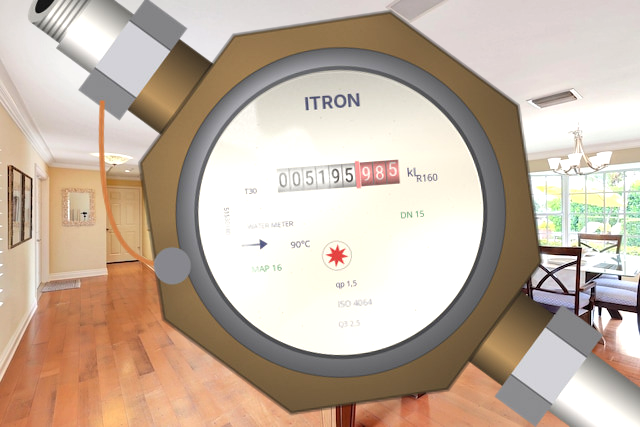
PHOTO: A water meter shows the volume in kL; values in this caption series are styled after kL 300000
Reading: kL 5195.985
